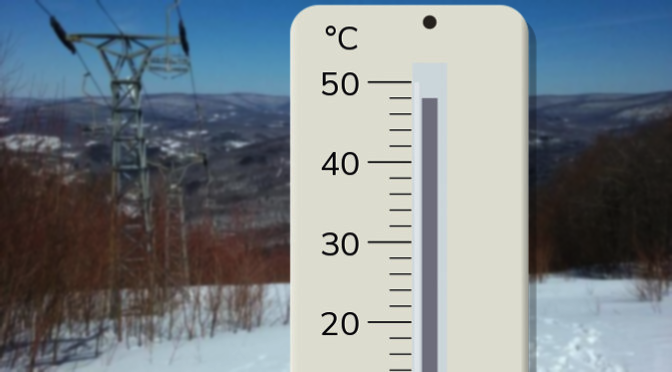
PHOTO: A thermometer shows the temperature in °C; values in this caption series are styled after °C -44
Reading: °C 48
